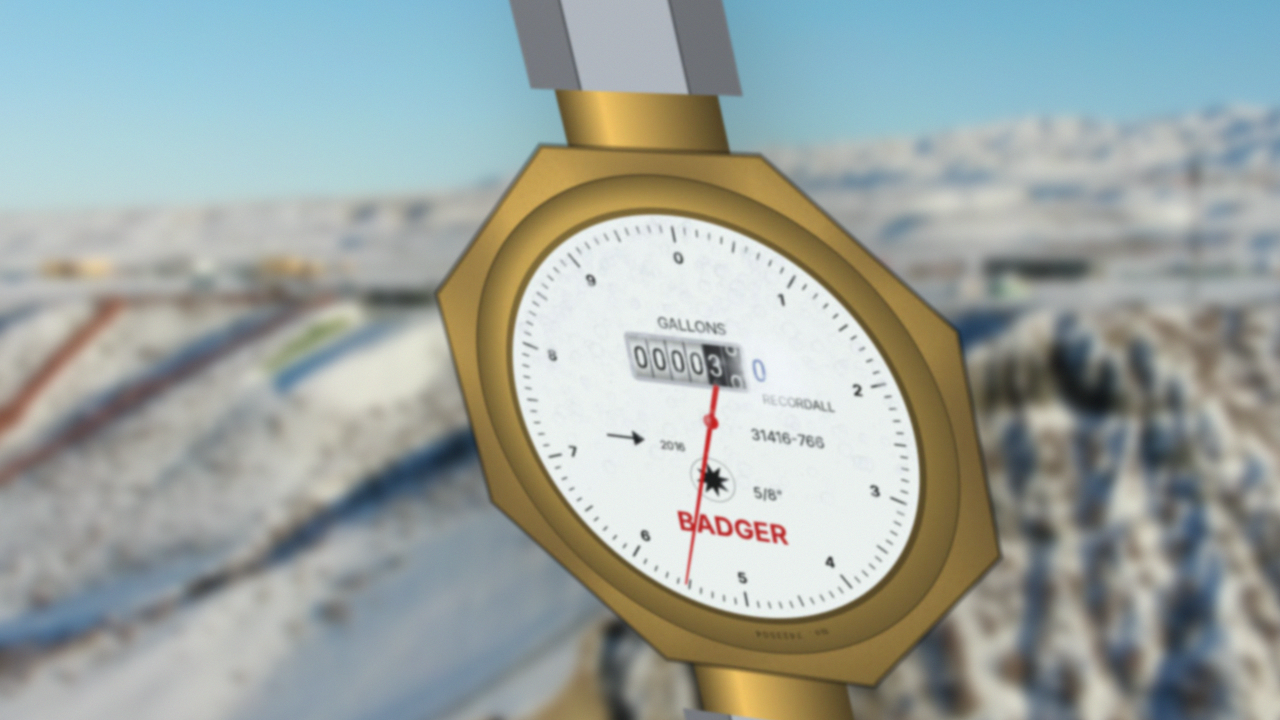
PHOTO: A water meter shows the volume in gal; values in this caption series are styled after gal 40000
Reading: gal 385.5
